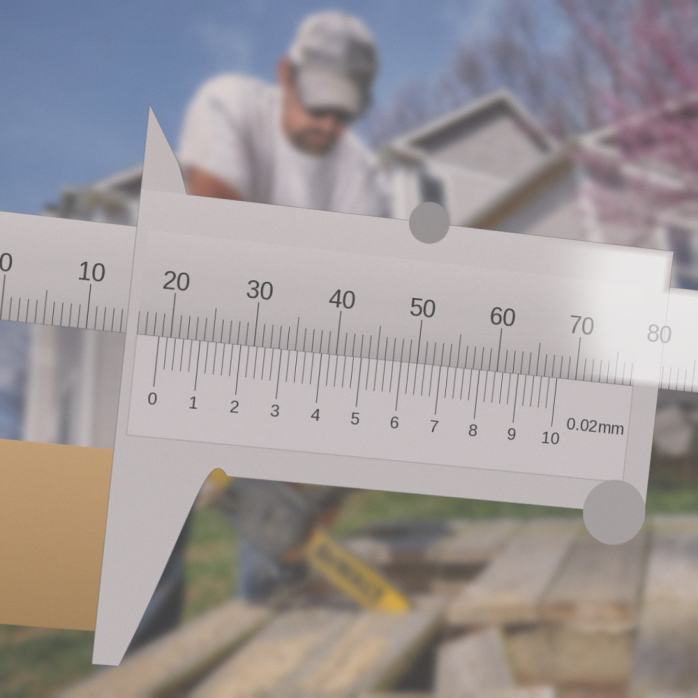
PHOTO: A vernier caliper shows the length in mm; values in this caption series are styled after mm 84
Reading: mm 18.6
